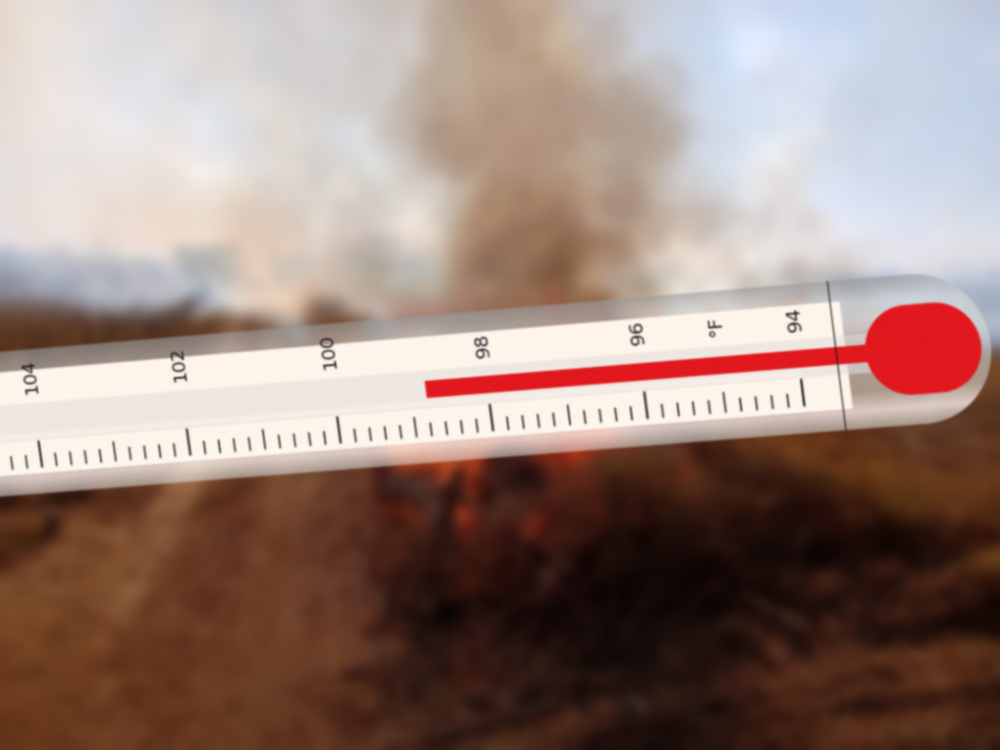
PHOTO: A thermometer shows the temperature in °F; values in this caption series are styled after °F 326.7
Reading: °F 98.8
